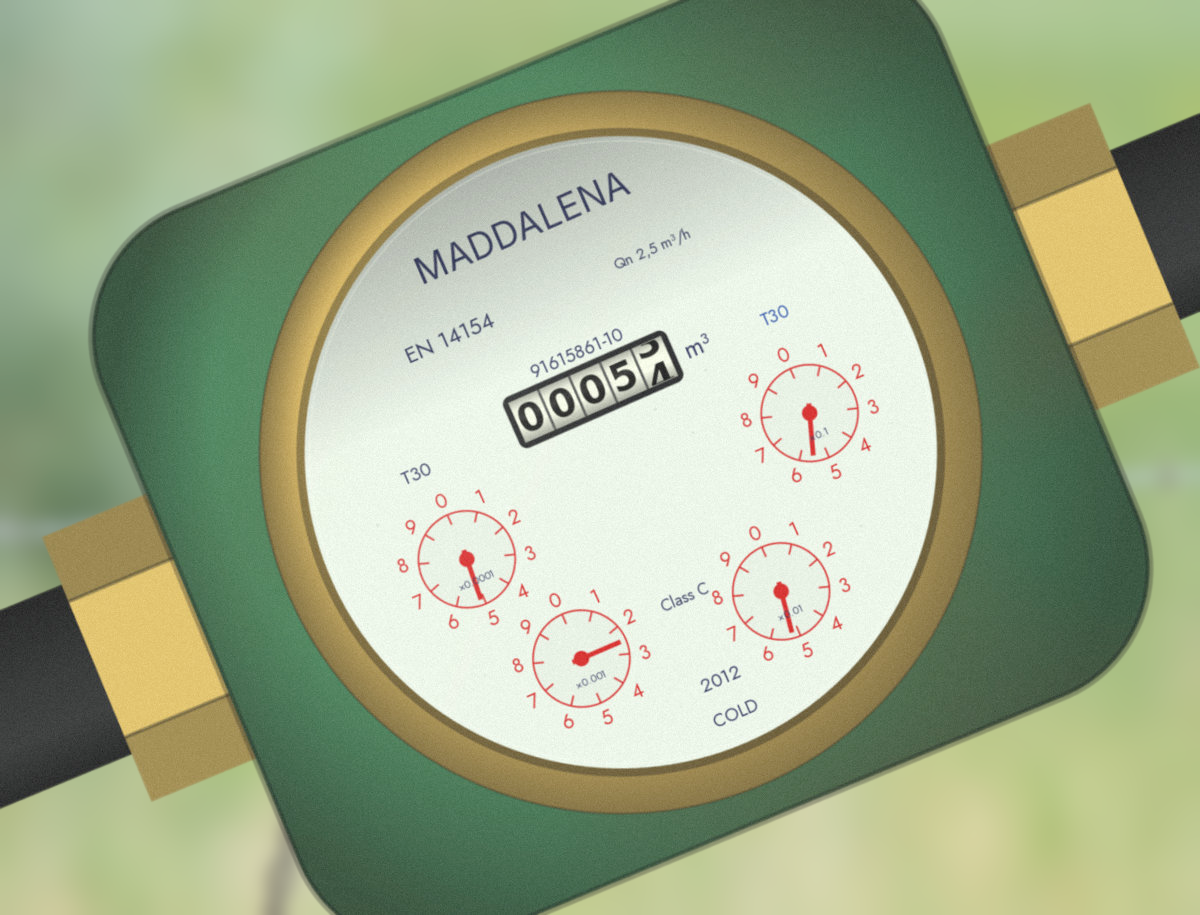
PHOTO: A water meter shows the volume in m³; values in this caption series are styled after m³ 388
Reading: m³ 53.5525
